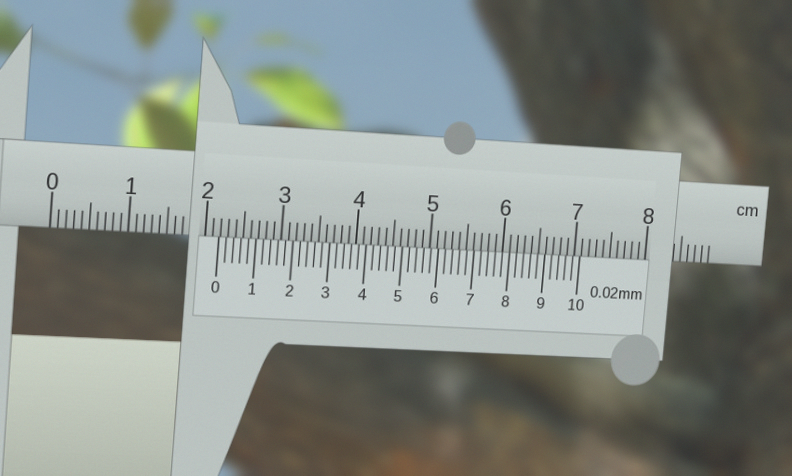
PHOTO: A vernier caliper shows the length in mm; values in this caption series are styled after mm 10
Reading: mm 21.8
